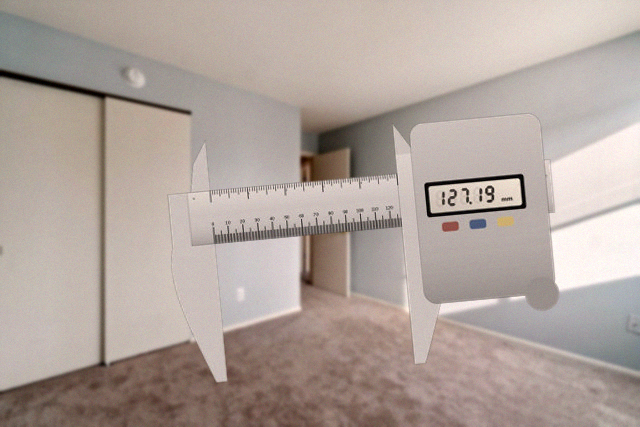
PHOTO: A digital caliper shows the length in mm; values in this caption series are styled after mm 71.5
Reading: mm 127.19
